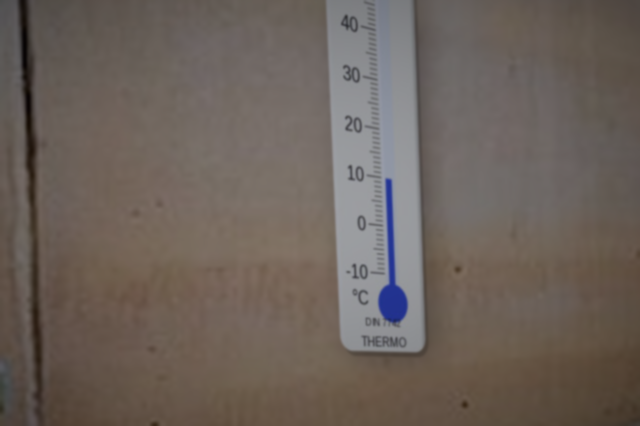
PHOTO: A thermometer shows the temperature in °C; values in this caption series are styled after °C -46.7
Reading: °C 10
